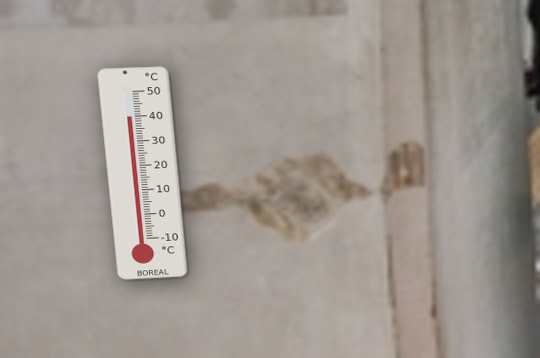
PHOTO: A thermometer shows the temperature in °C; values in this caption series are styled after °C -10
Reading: °C 40
